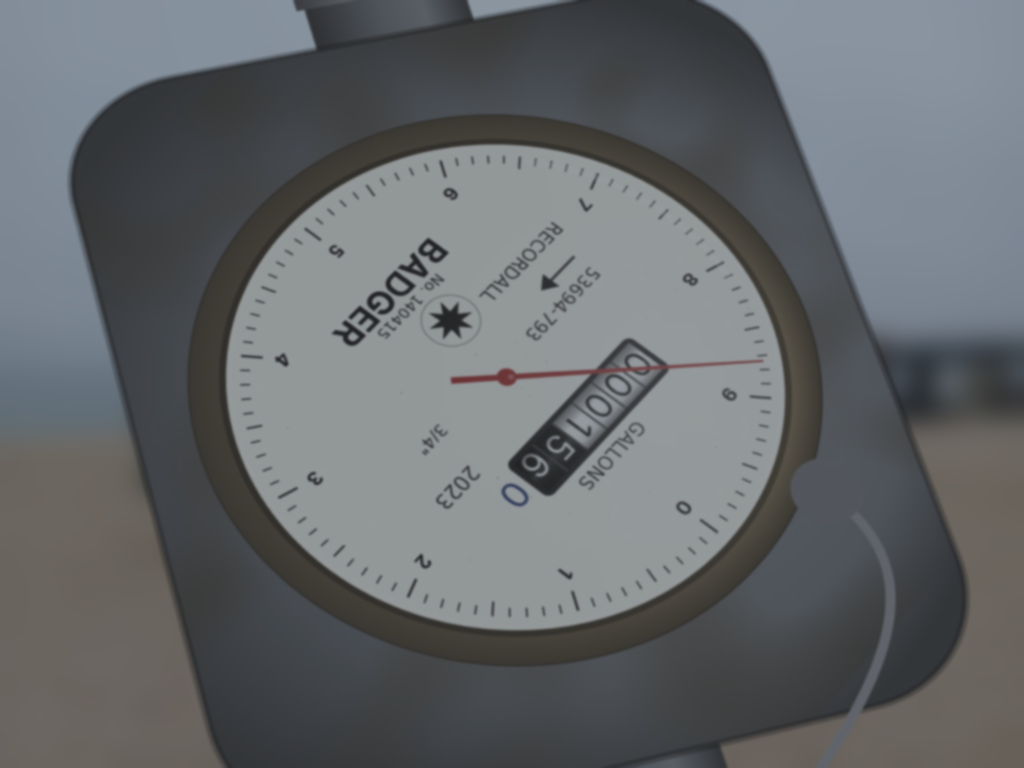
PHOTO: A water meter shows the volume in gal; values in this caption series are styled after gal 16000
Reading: gal 1558.7
